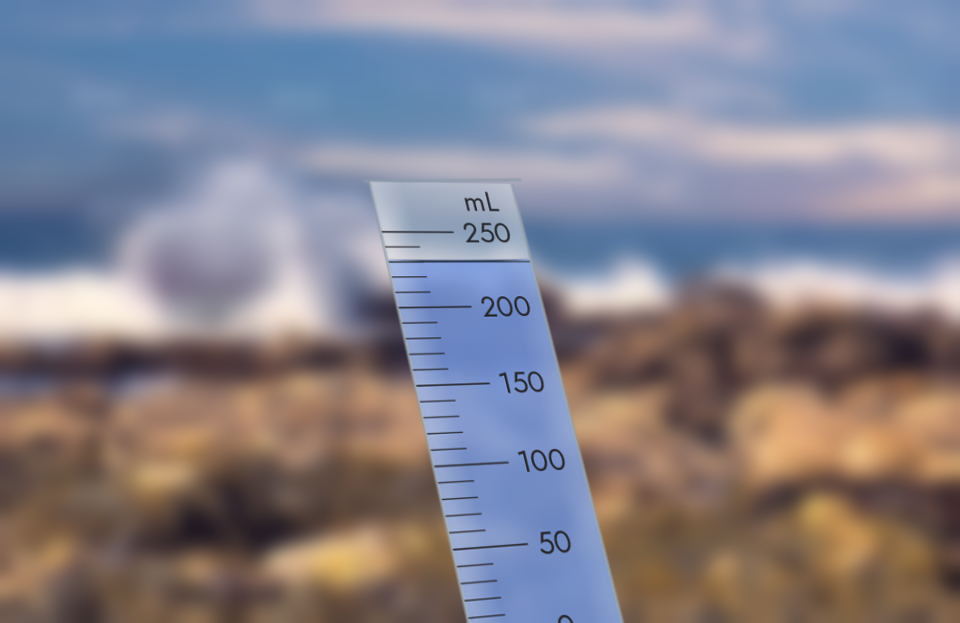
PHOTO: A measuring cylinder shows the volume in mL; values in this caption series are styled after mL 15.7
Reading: mL 230
